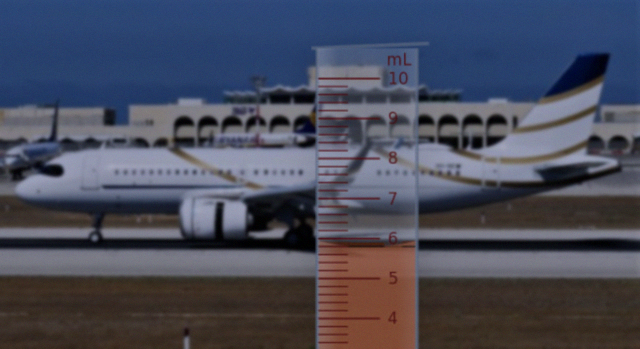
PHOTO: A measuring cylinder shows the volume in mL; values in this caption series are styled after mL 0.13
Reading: mL 5.8
